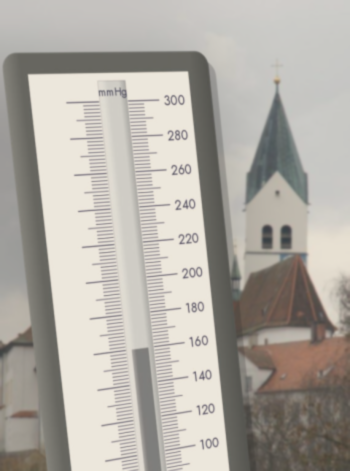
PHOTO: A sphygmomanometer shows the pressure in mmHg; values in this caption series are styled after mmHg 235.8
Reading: mmHg 160
